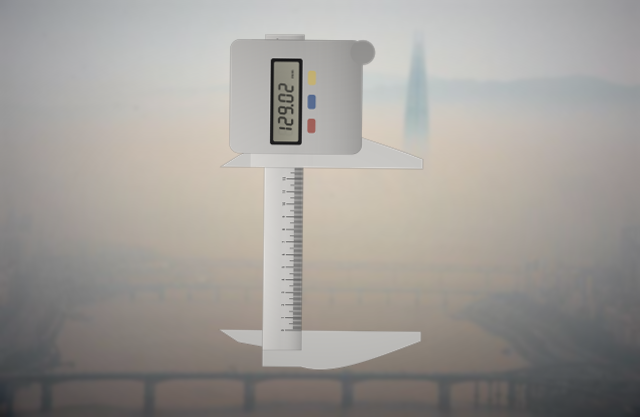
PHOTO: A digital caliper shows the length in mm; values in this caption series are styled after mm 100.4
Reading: mm 129.02
